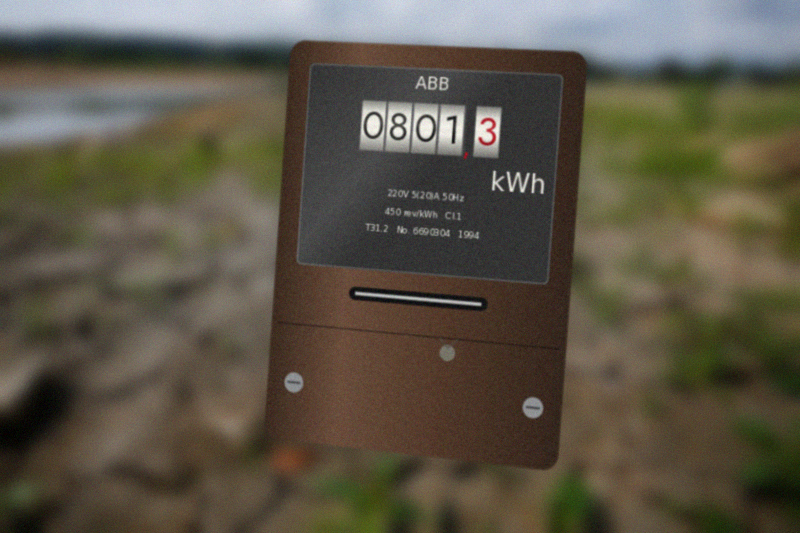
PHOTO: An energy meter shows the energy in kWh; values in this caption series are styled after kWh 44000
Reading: kWh 801.3
